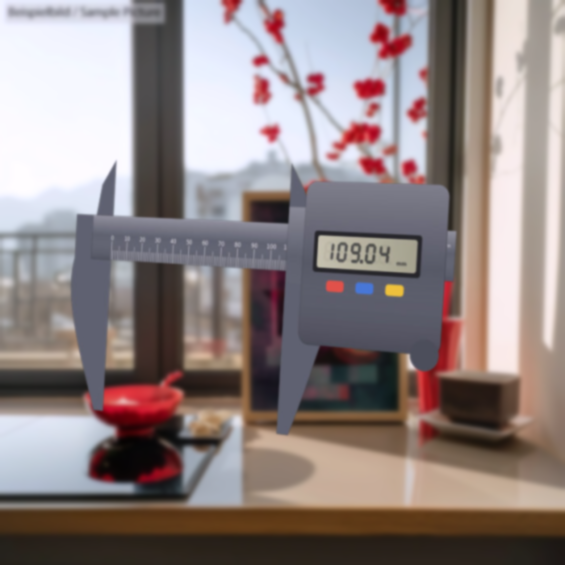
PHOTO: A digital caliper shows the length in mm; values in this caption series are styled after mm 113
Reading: mm 109.04
